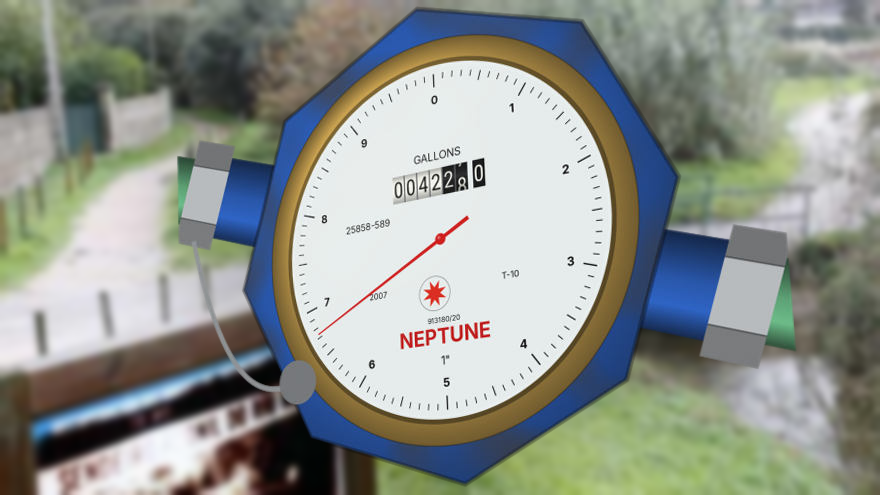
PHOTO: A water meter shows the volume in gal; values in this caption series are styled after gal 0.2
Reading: gal 42276.7
